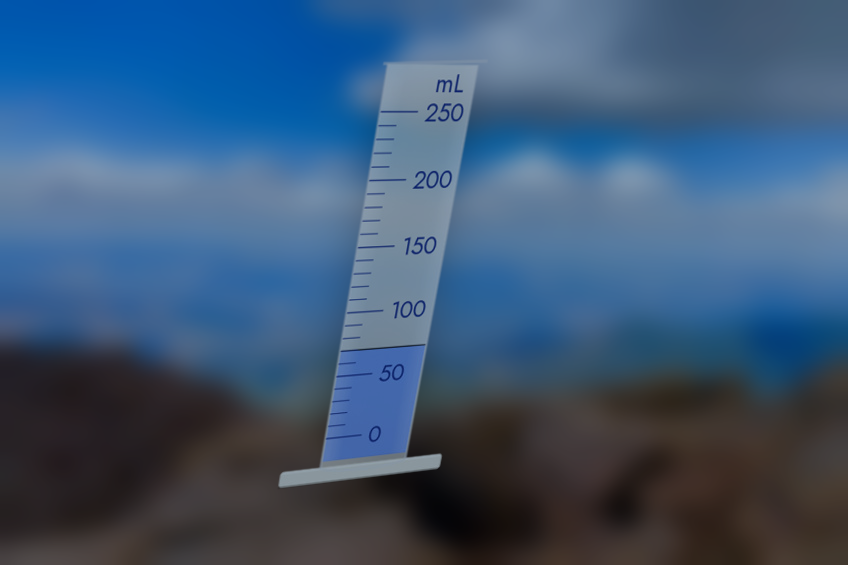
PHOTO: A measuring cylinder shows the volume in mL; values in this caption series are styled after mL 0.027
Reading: mL 70
